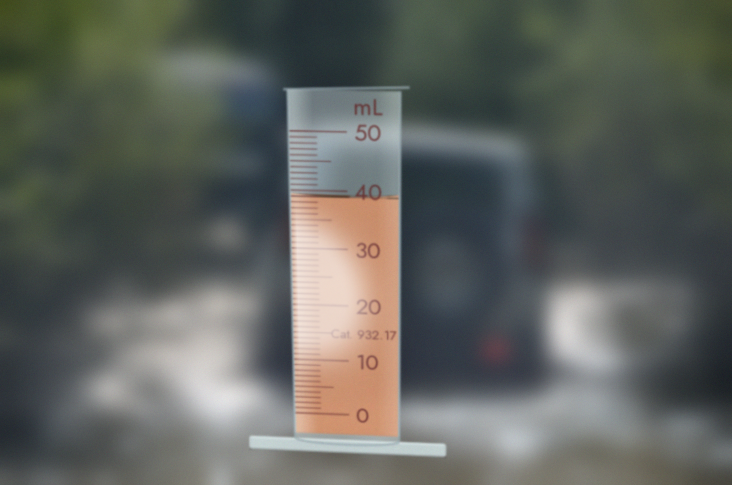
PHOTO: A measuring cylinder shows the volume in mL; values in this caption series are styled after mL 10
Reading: mL 39
